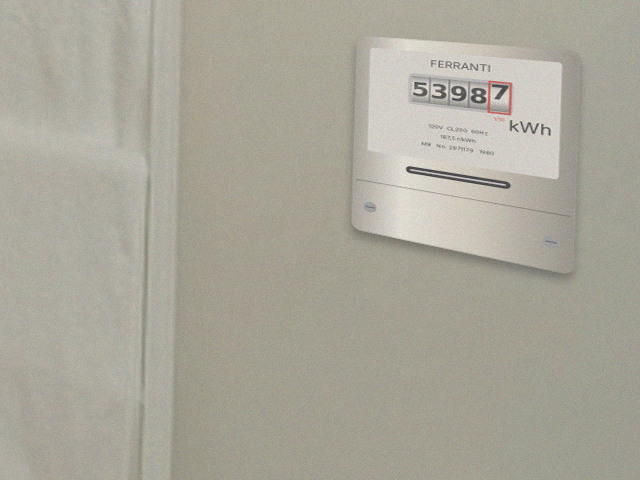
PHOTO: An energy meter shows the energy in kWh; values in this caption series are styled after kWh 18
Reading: kWh 5398.7
